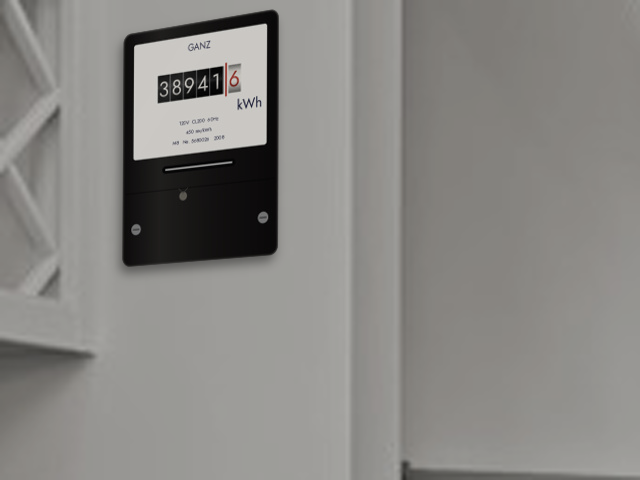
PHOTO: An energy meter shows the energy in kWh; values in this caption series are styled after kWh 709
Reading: kWh 38941.6
